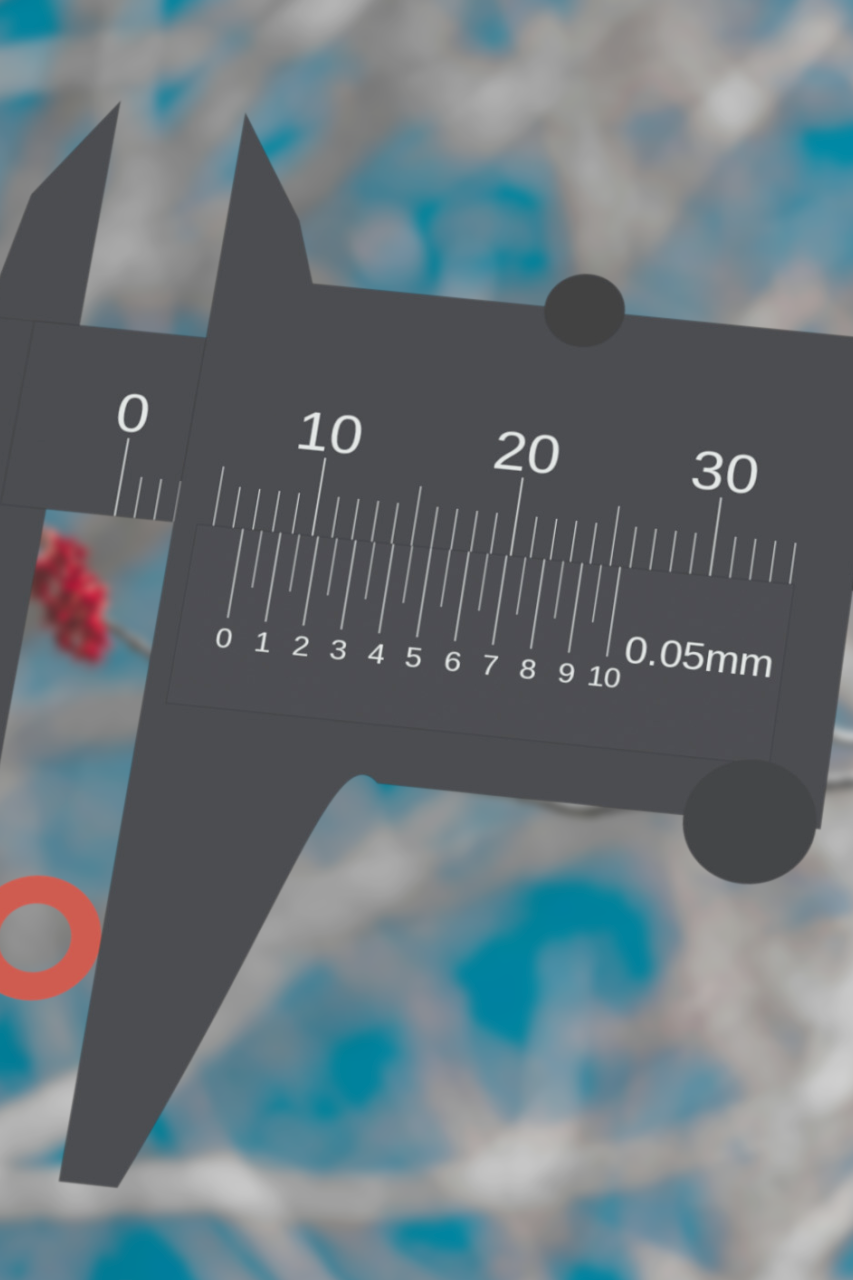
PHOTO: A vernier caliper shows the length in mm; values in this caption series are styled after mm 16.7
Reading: mm 6.5
